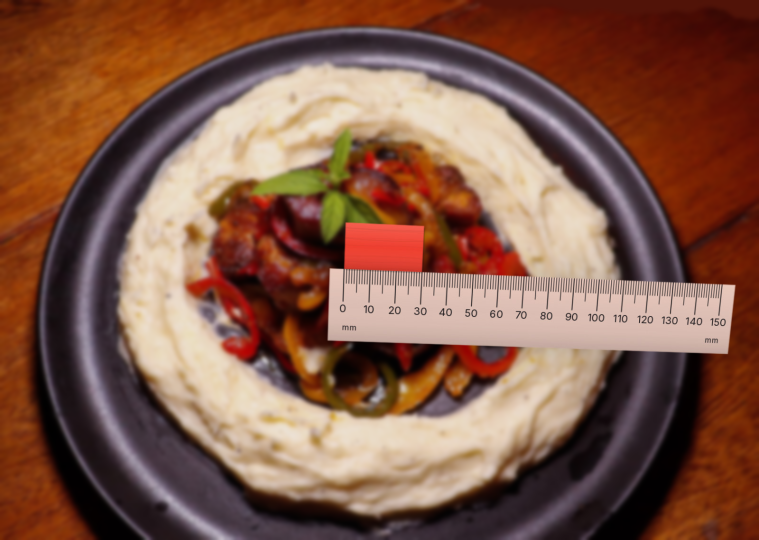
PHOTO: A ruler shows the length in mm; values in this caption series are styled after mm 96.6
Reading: mm 30
